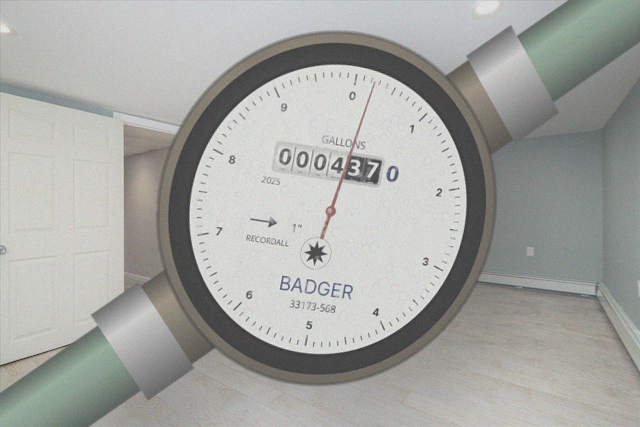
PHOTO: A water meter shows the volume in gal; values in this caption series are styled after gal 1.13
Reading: gal 4370.2
